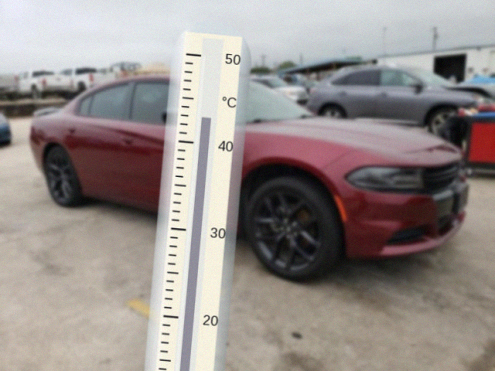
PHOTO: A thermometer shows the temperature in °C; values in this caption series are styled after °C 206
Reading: °C 43
